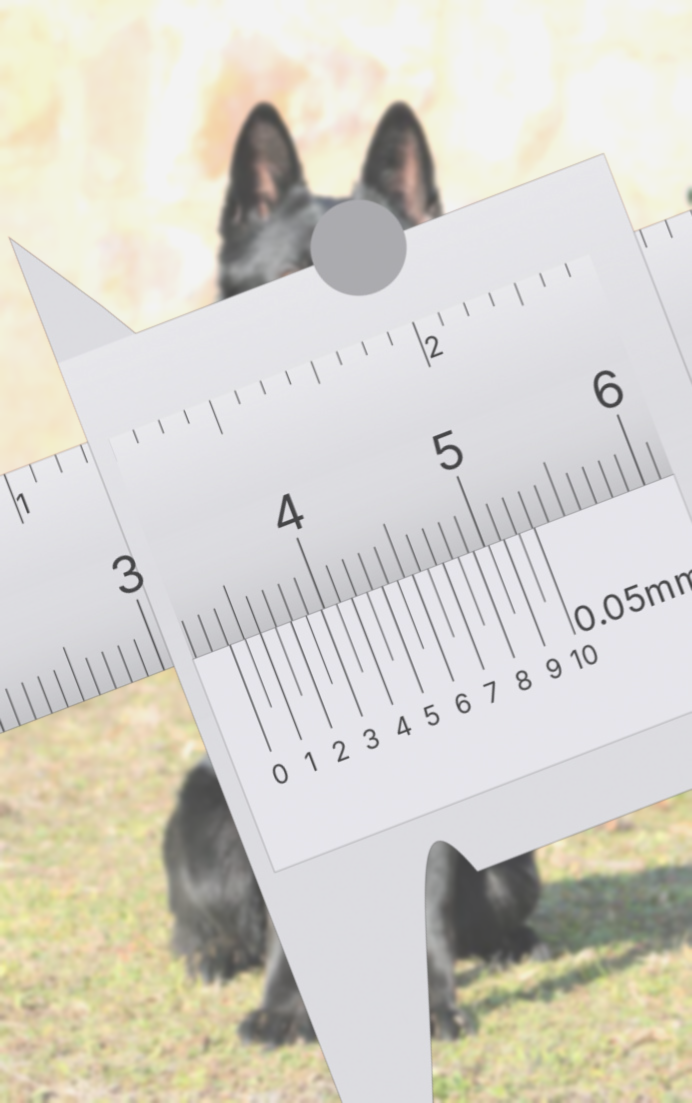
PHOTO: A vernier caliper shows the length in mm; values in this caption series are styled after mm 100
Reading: mm 34.1
